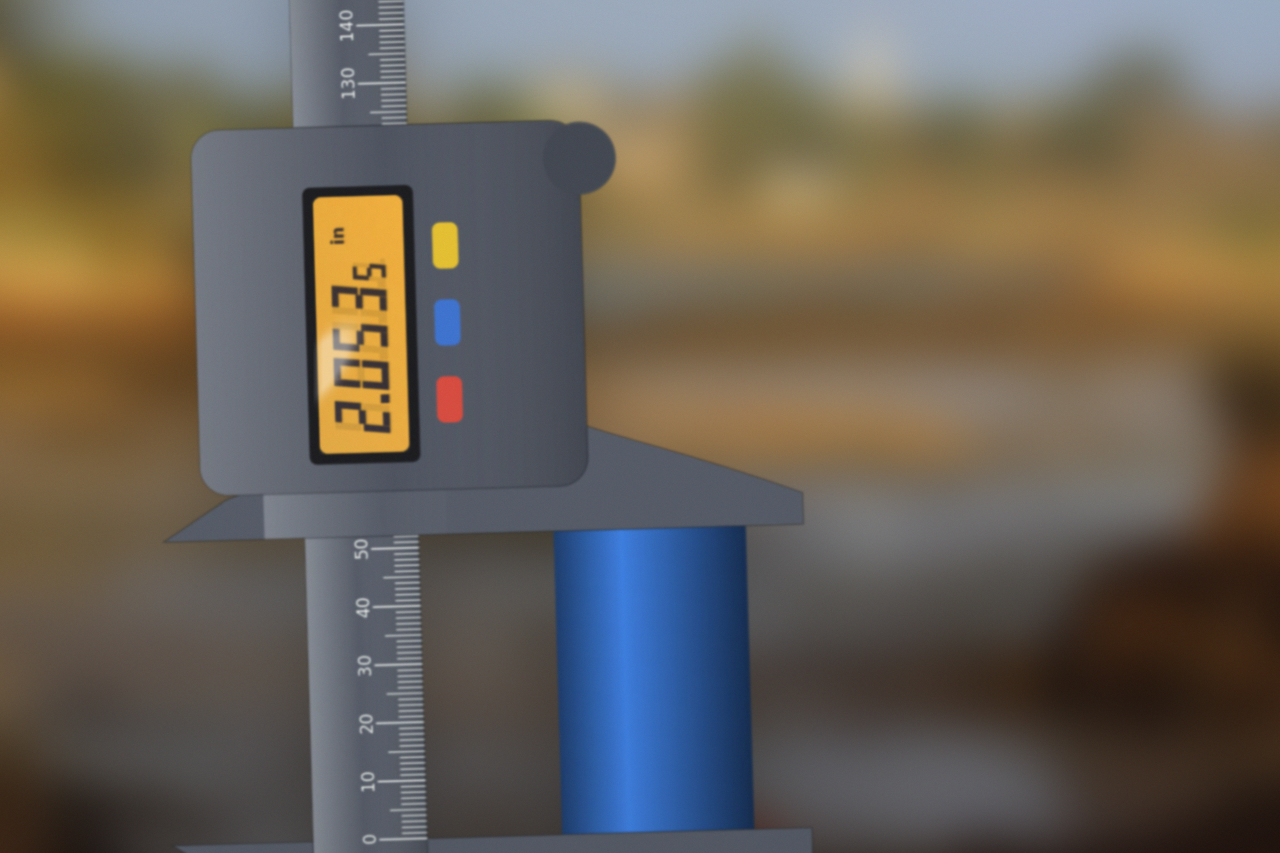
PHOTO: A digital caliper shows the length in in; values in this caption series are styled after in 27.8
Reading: in 2.0535
